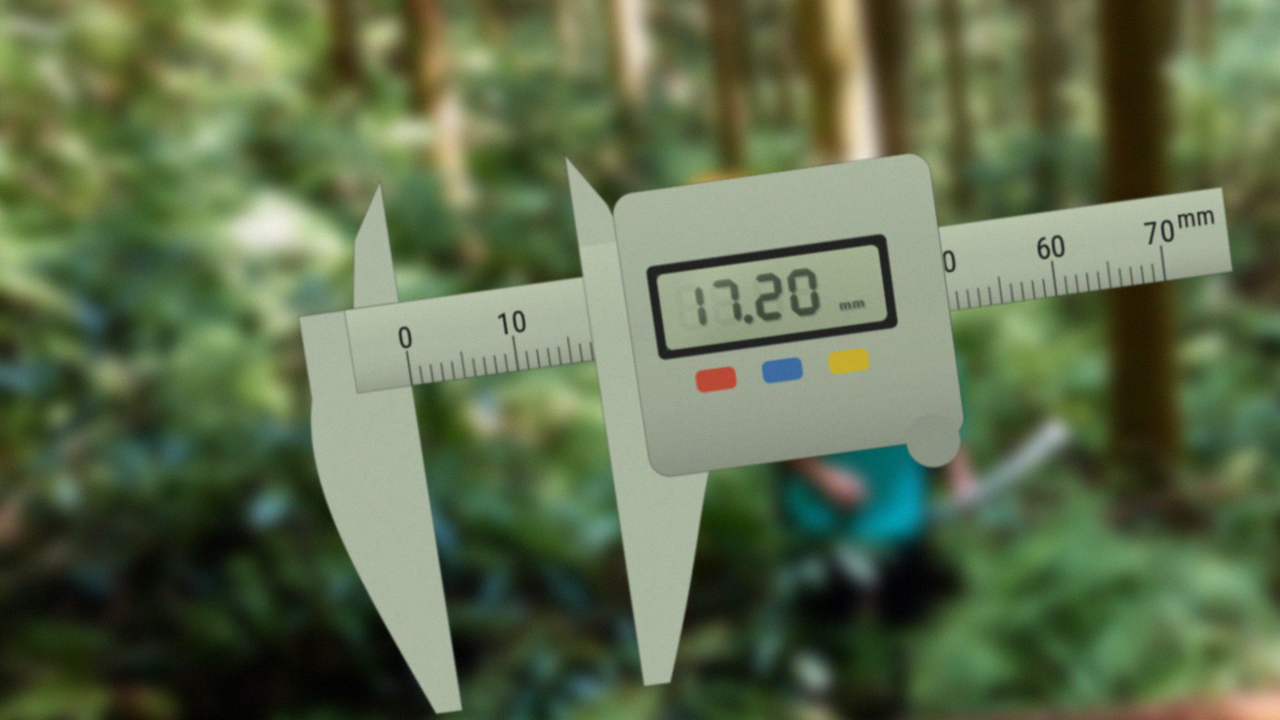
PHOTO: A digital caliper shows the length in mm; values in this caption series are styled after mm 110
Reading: mm 17.20
